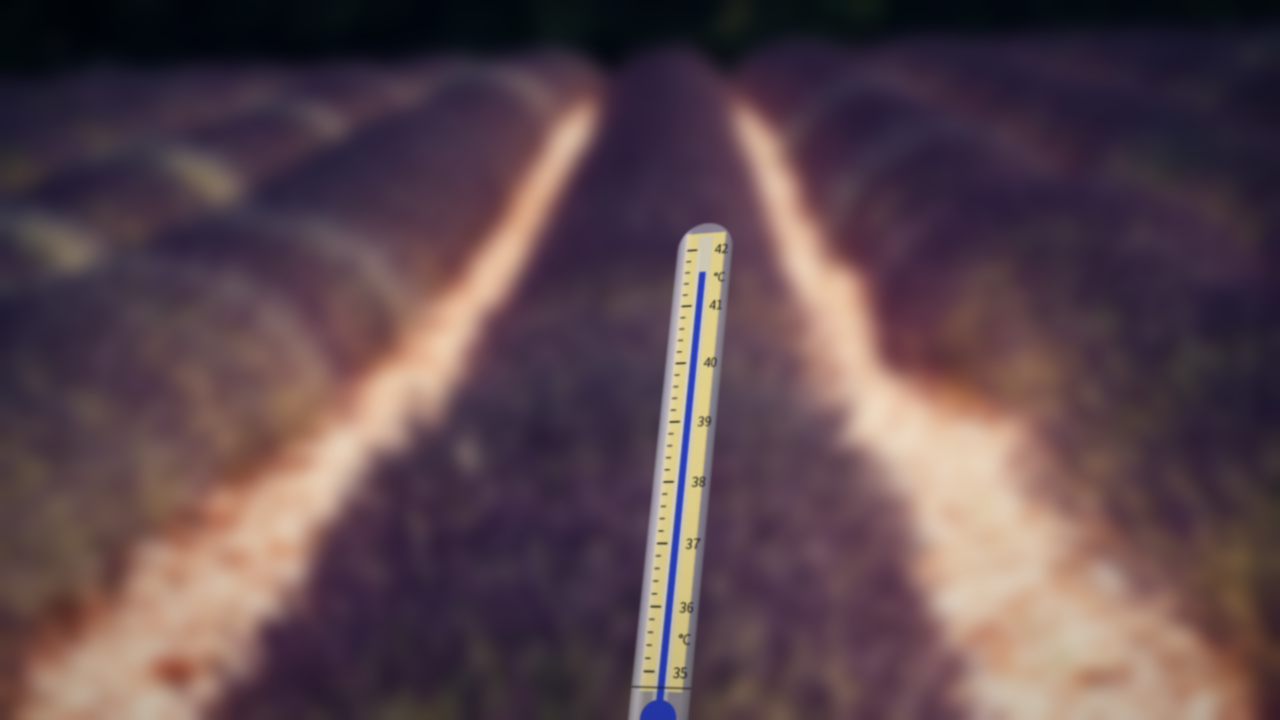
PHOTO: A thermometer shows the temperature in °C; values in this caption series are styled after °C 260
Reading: °C 41.6
